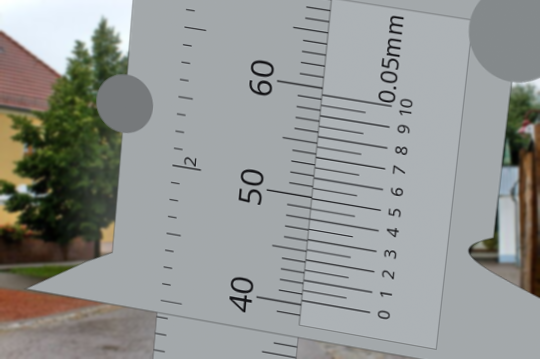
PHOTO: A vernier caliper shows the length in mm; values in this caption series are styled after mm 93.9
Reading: mm 40.4
